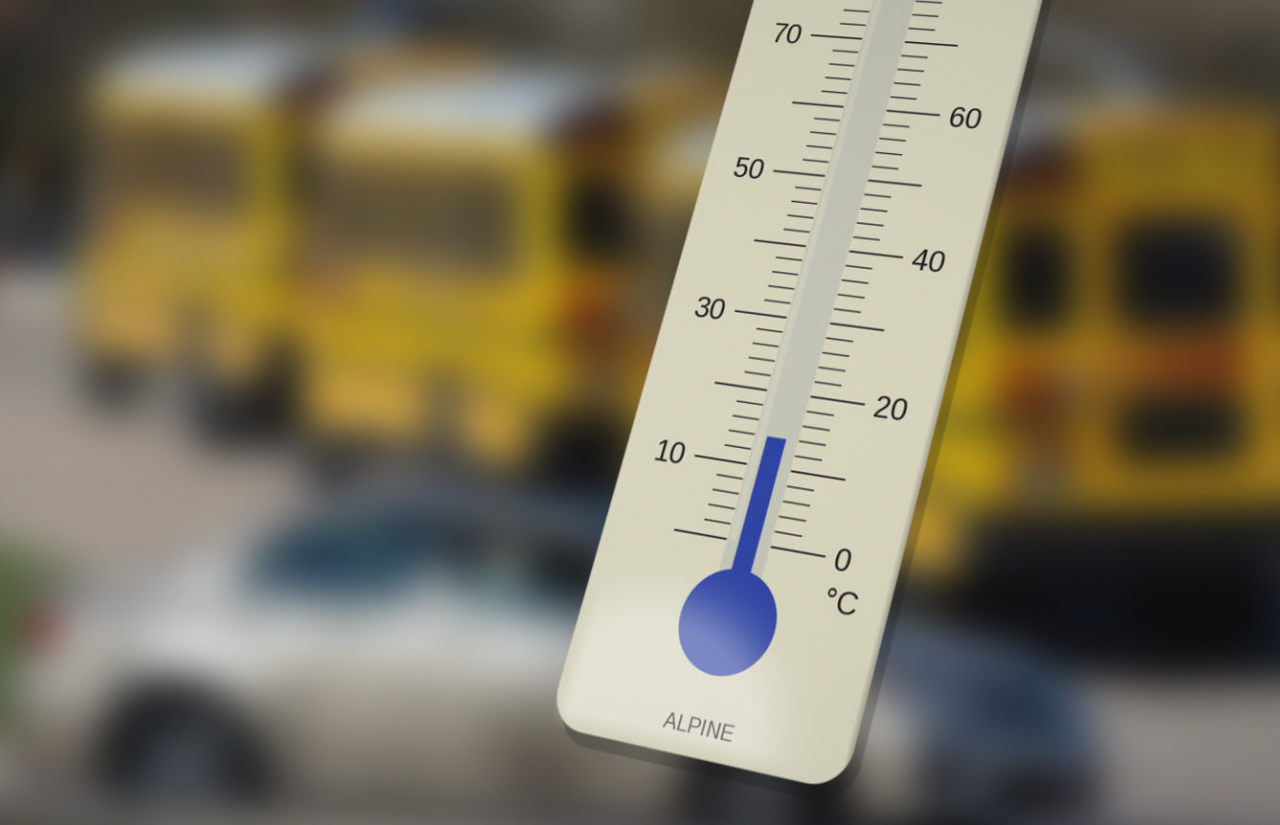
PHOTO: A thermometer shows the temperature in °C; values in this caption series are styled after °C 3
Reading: °C 14
